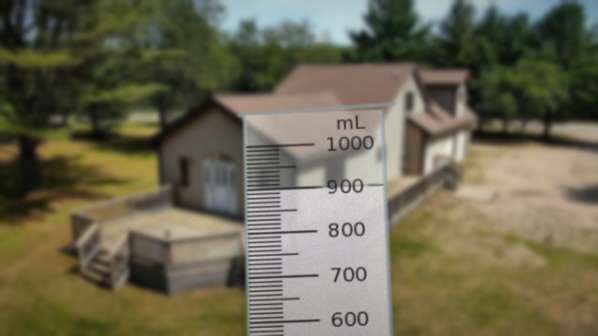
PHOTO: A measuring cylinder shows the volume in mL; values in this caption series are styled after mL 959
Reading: mL 900
